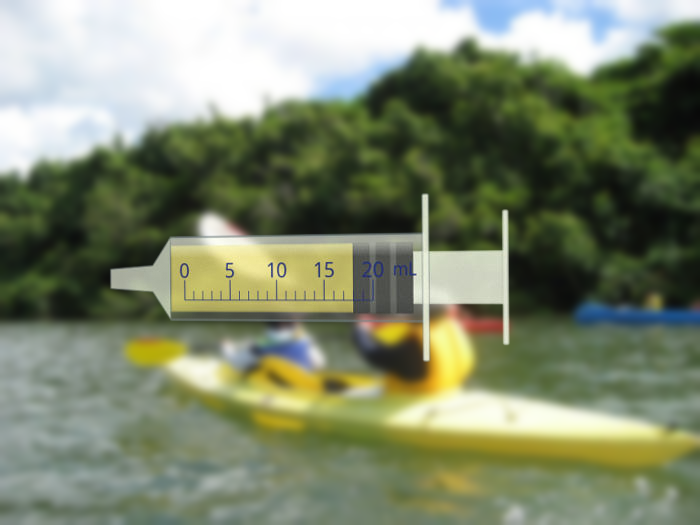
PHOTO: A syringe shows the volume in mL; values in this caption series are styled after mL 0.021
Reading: mL 18
